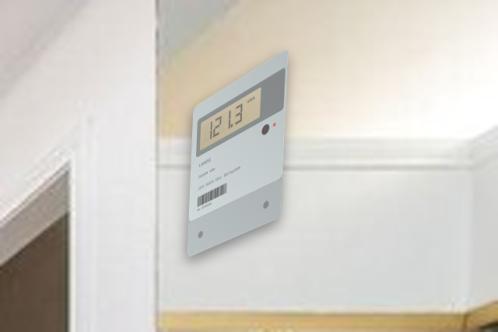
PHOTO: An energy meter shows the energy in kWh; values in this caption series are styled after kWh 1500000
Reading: kWh 121.3
